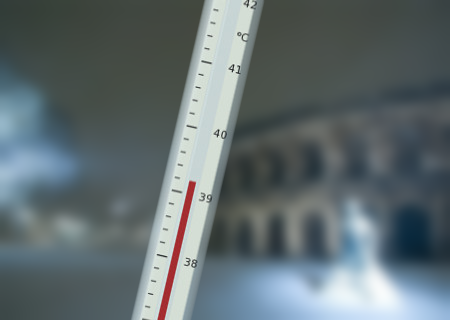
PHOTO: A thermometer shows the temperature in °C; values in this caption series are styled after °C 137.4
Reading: °C 39.2
